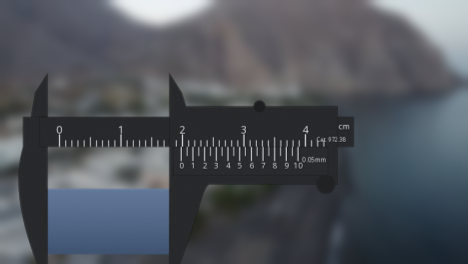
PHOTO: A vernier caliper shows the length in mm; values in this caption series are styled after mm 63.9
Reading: mm 19.8
